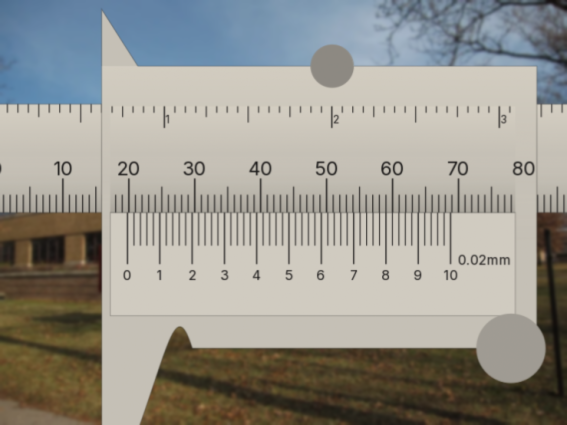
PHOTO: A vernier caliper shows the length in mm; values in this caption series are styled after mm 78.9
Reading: mm 19.8
